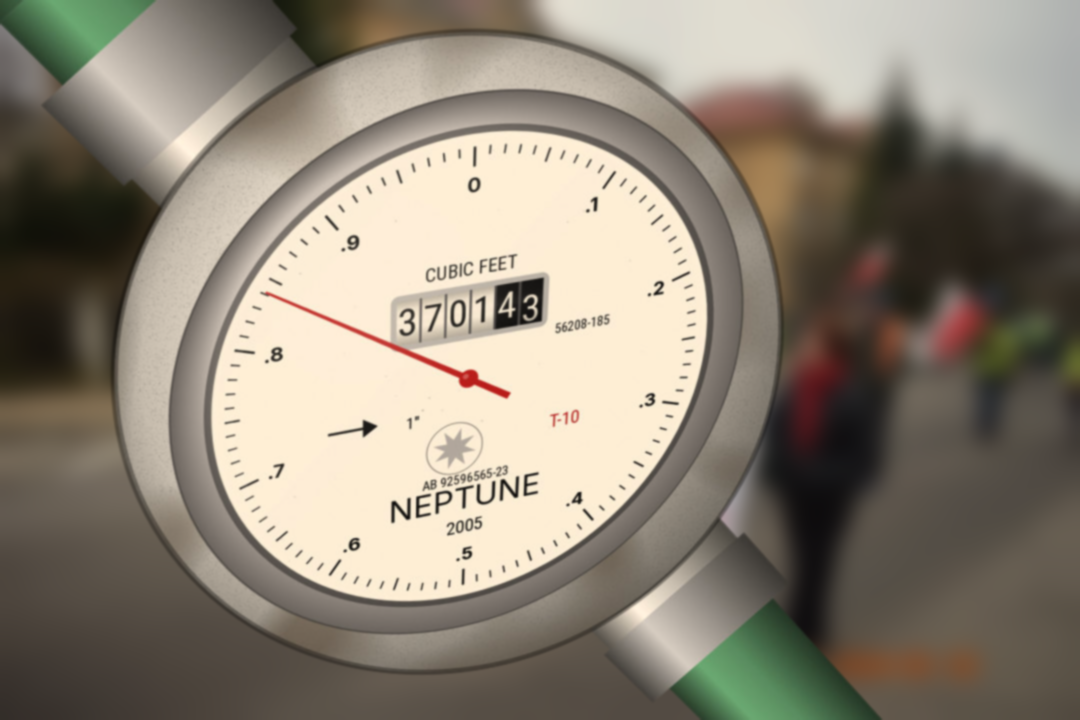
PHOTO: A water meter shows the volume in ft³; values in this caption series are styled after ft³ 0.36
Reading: ft³ 370142.84
